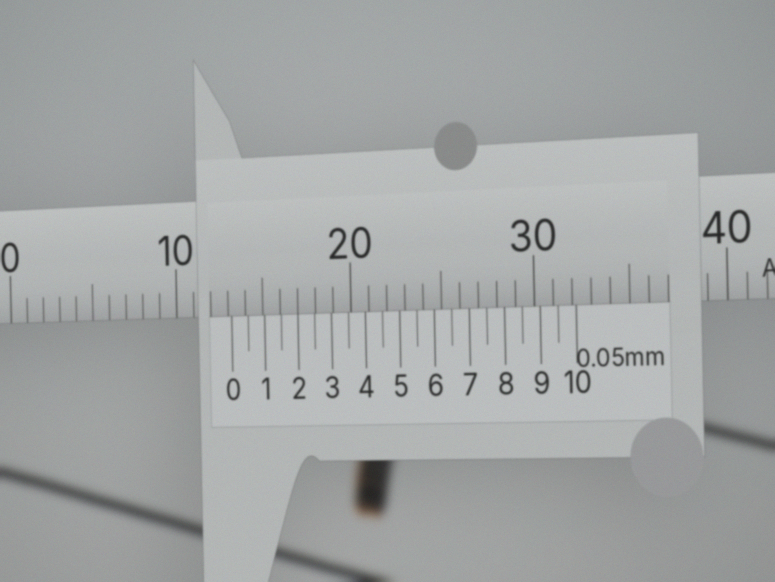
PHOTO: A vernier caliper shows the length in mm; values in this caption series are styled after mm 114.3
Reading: mm 13.2
